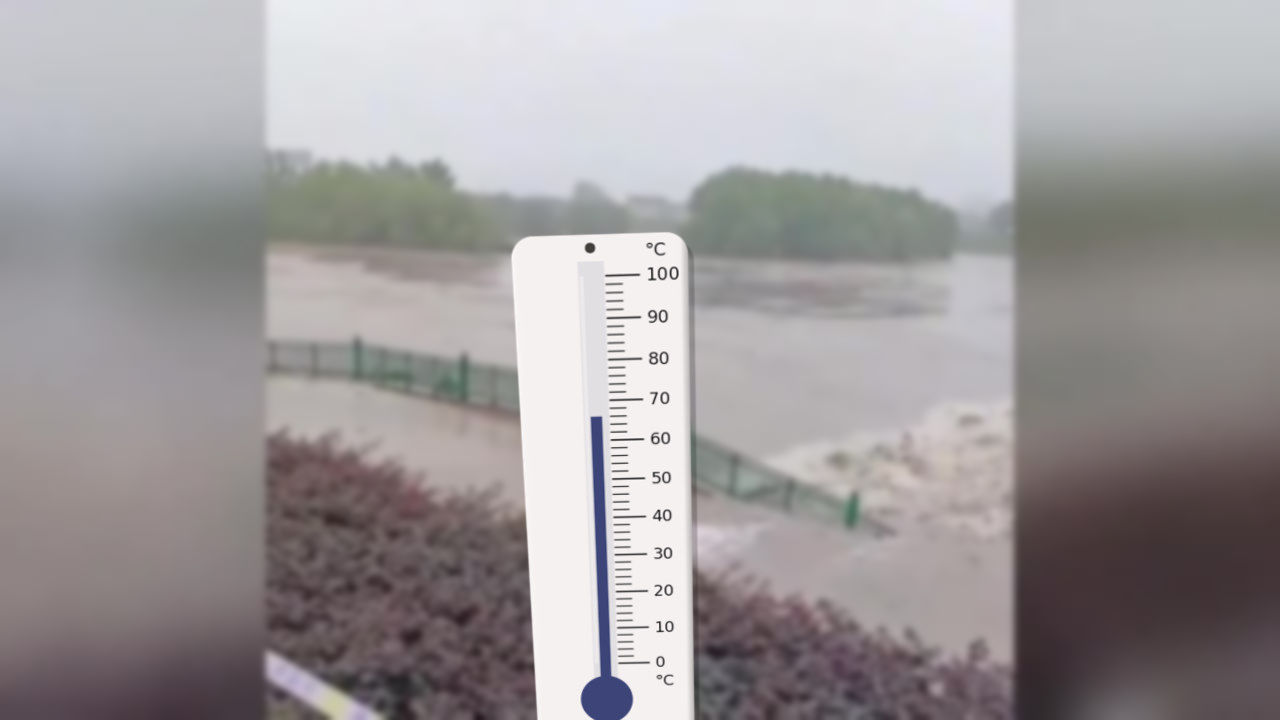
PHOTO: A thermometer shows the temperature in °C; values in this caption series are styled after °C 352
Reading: °C 66
